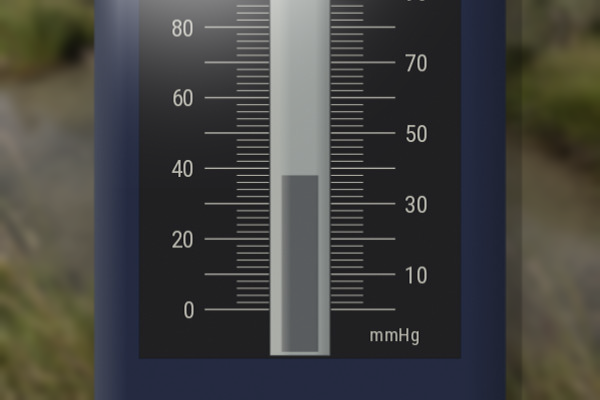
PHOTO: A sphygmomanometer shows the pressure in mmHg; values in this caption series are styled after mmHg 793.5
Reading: mmHg 38
